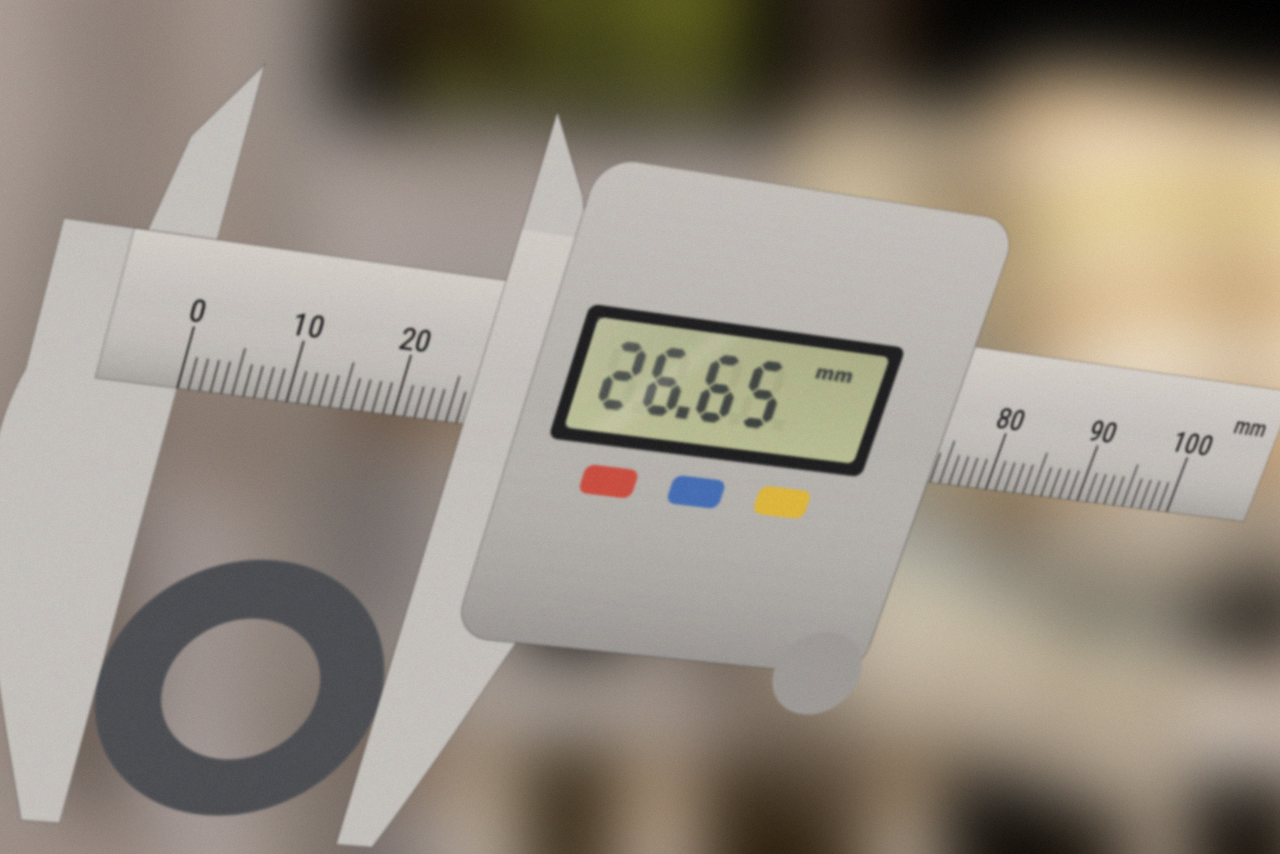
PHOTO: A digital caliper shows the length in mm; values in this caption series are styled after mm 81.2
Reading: mm 26.65
